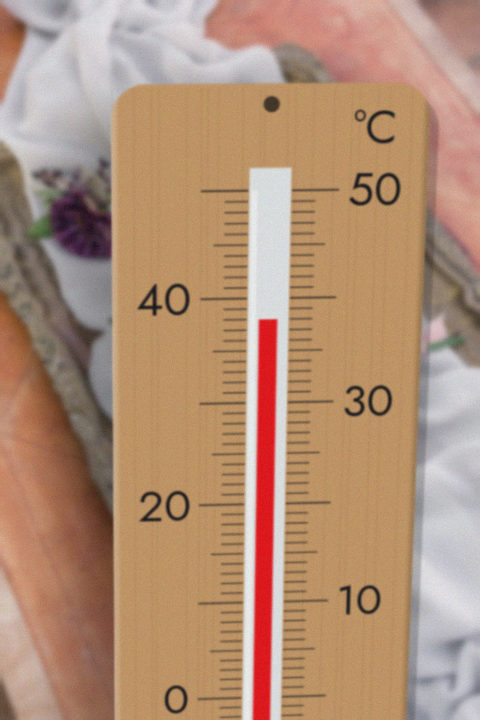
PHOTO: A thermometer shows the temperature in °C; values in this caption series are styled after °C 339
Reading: °C 38
